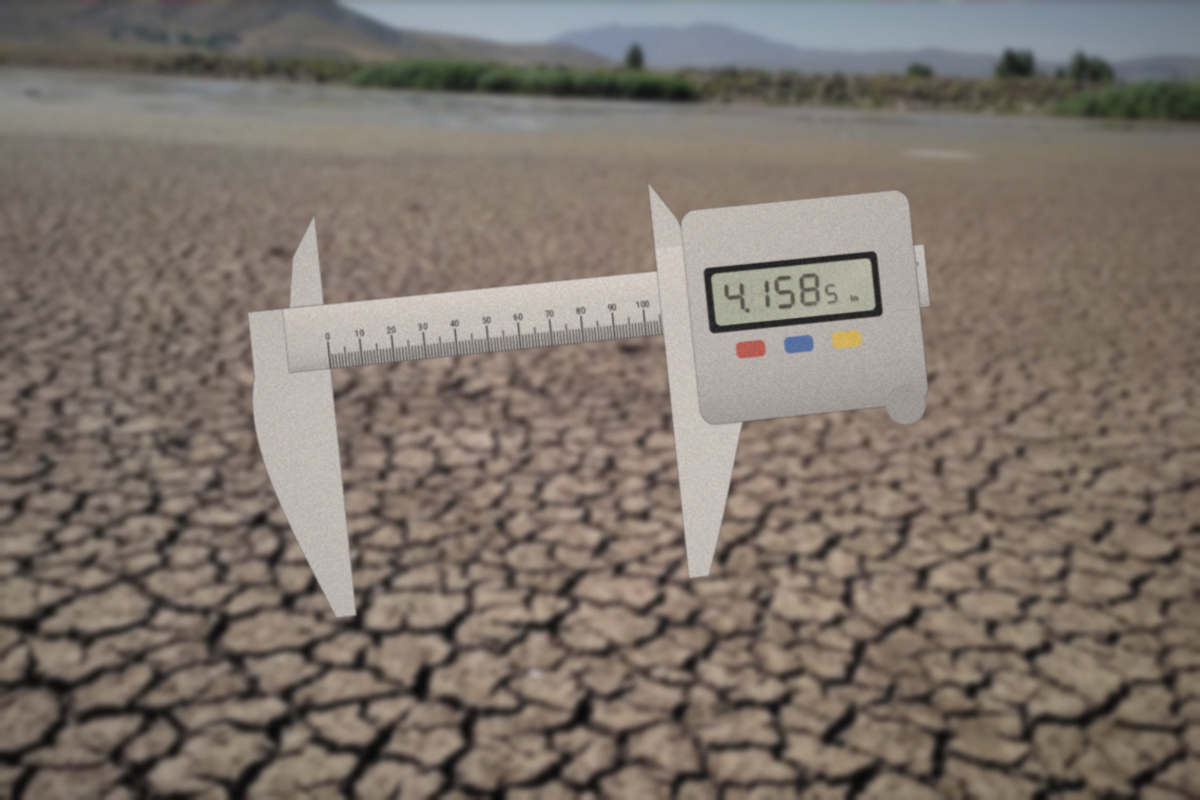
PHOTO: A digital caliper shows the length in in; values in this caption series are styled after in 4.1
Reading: in 4.1585
